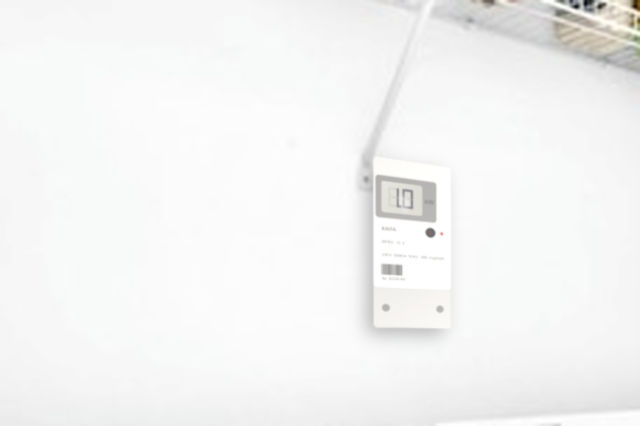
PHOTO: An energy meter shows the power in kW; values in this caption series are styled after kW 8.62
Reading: kW 1.0
